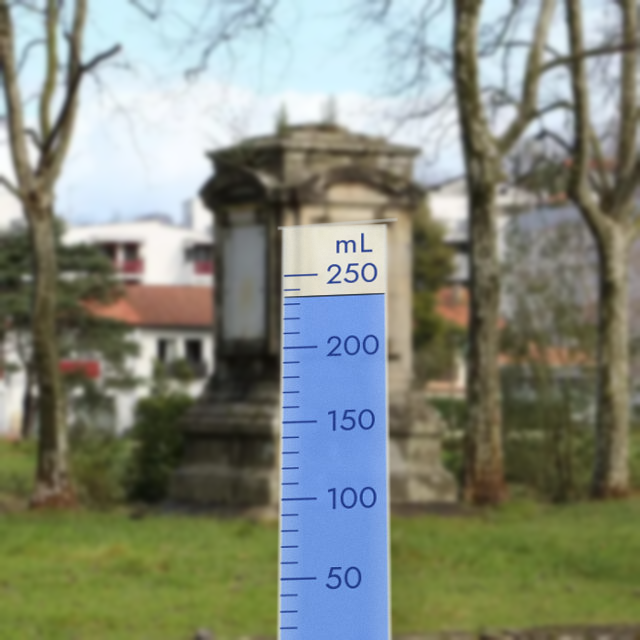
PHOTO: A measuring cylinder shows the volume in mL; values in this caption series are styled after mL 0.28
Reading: mL 235
